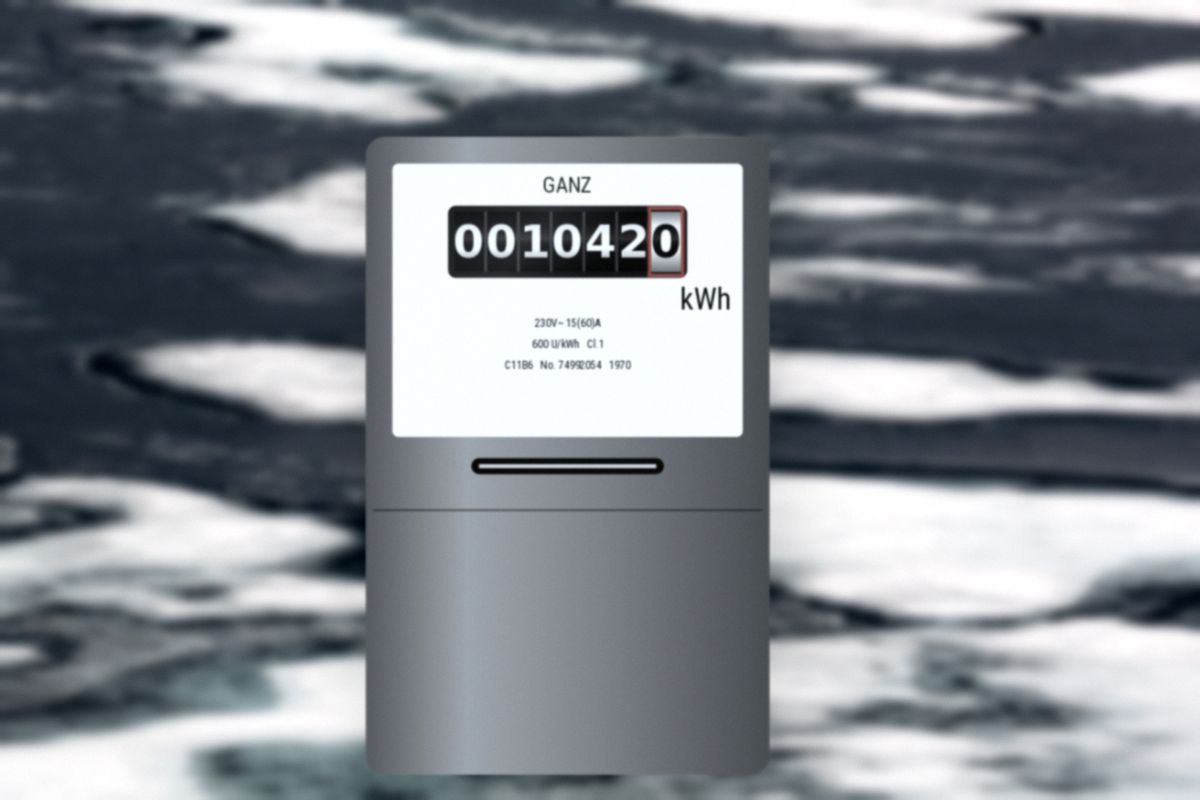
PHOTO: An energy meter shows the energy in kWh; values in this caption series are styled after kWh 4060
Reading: kWh 1042.0
